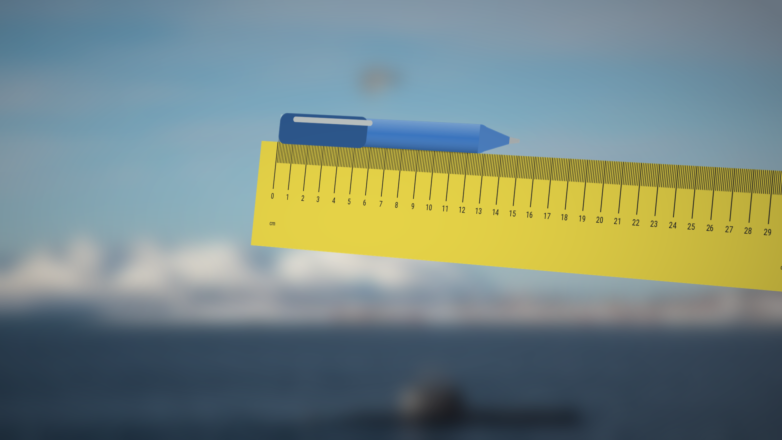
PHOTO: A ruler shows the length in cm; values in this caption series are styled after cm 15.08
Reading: cm 15
